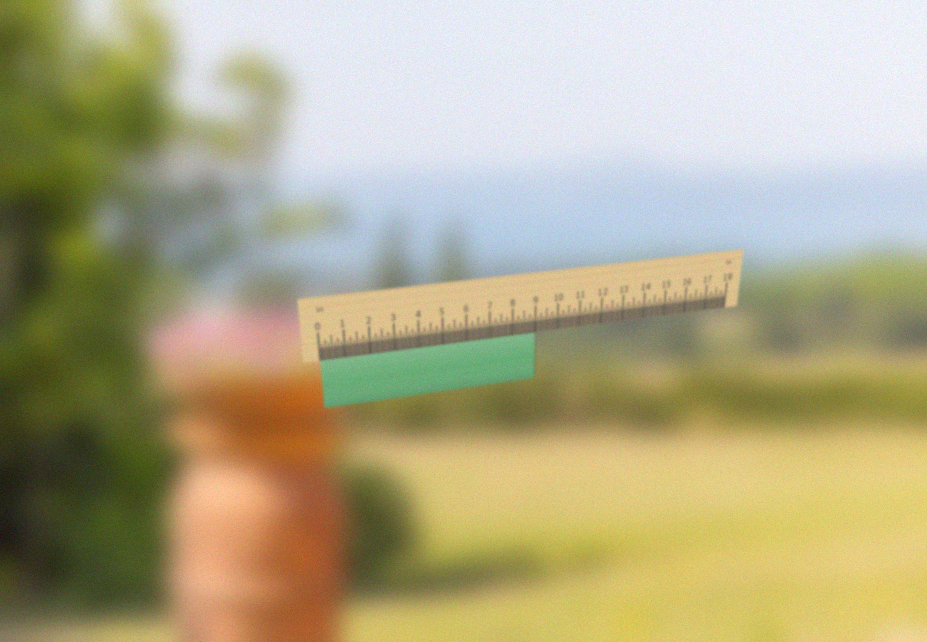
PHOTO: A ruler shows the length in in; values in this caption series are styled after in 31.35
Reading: in 9
